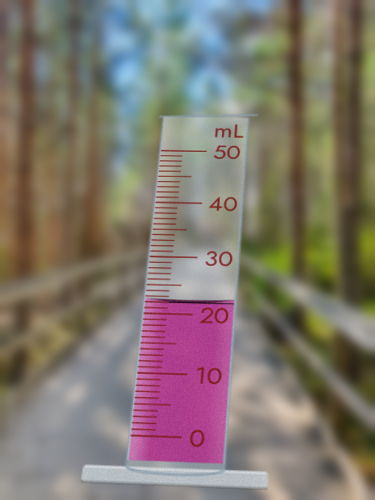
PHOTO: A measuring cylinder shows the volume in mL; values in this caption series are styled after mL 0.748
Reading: mL 22
